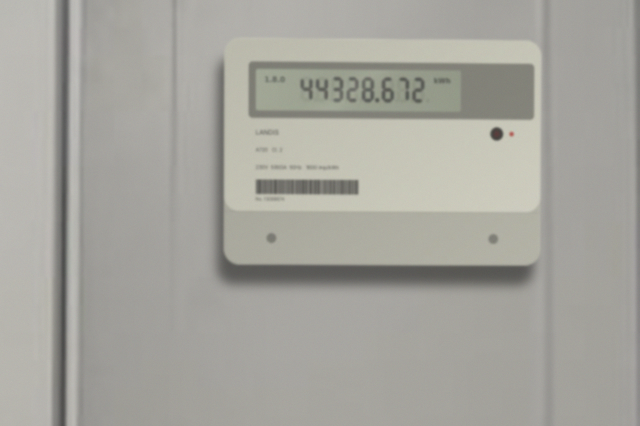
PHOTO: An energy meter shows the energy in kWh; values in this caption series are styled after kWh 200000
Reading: kWh 44328.672
